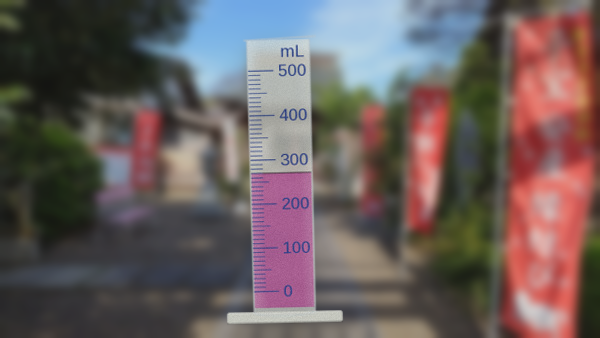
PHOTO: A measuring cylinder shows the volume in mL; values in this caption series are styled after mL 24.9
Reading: mL 270
